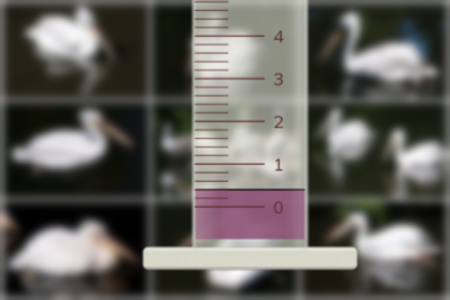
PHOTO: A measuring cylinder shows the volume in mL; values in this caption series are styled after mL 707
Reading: mL 0.4
